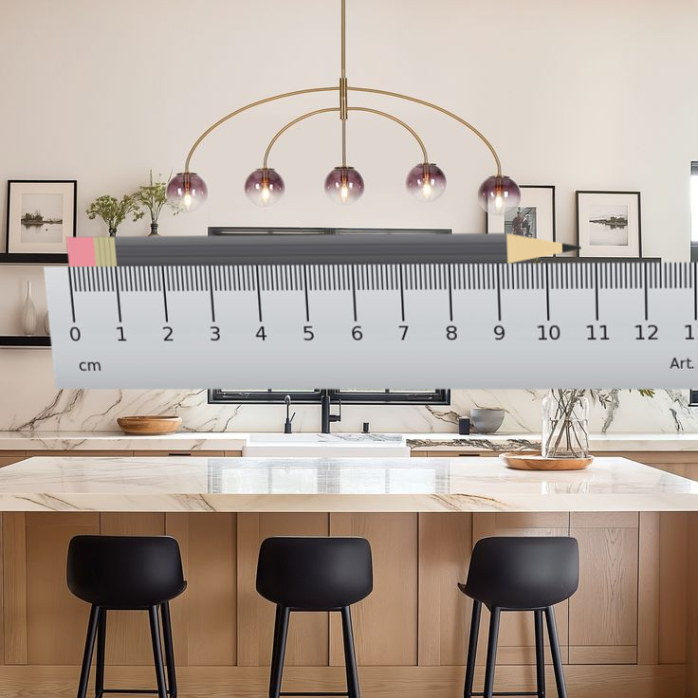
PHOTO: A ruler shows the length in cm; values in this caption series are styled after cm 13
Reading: cm 10.7
